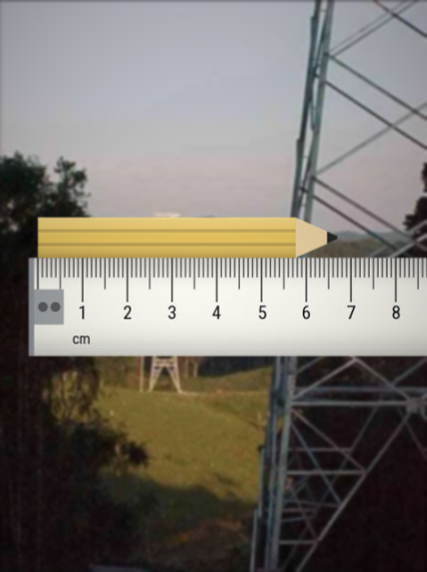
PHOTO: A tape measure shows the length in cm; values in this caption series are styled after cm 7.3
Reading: cm 6.7
